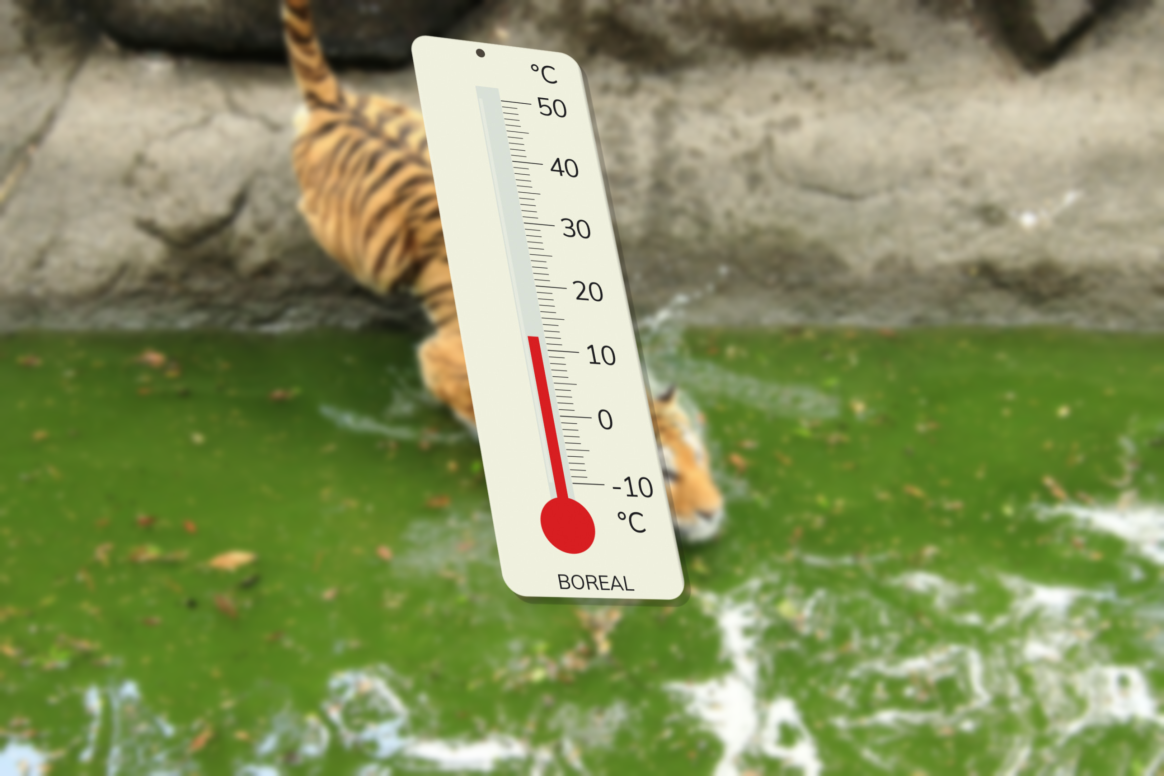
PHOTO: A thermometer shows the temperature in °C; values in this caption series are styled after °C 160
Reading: °C 12
